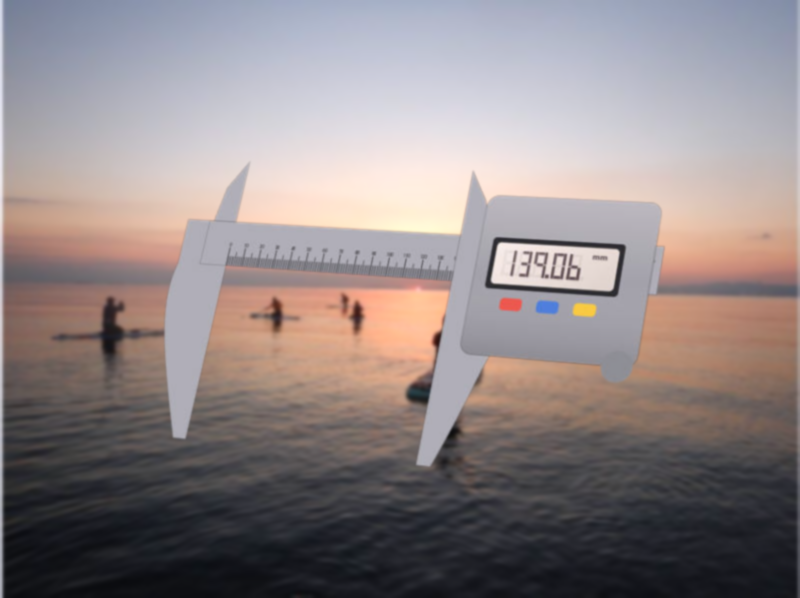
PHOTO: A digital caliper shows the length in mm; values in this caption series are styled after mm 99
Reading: mm 139.06
